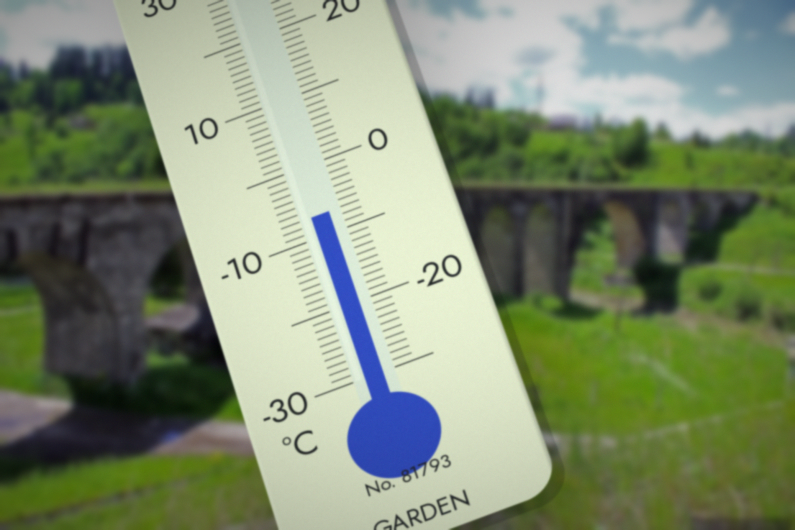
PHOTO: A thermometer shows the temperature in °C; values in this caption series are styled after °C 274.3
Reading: °C -7
